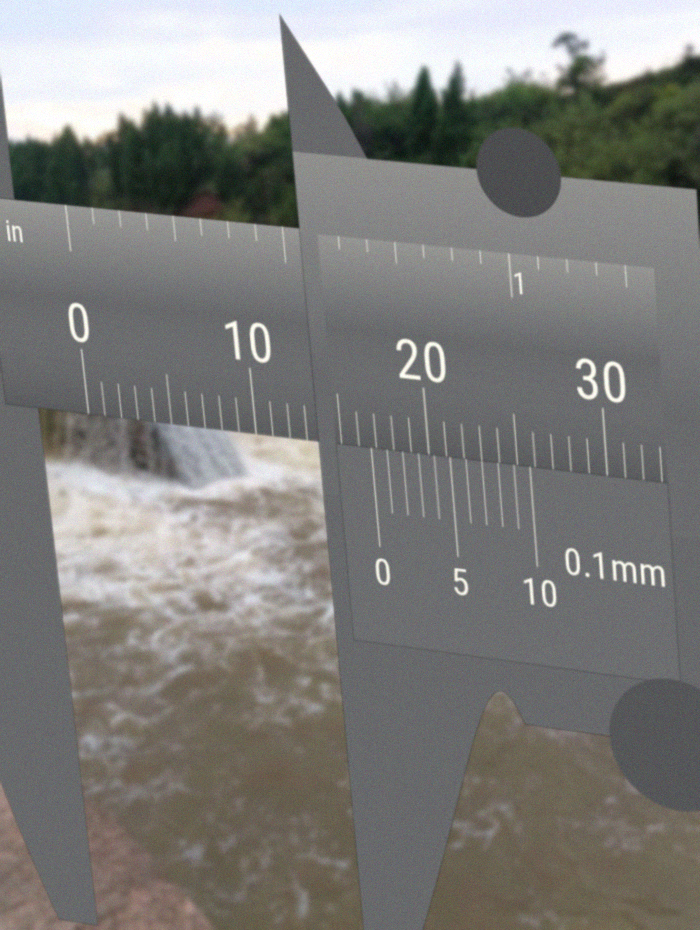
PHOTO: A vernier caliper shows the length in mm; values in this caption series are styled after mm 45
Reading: mm 16.7
